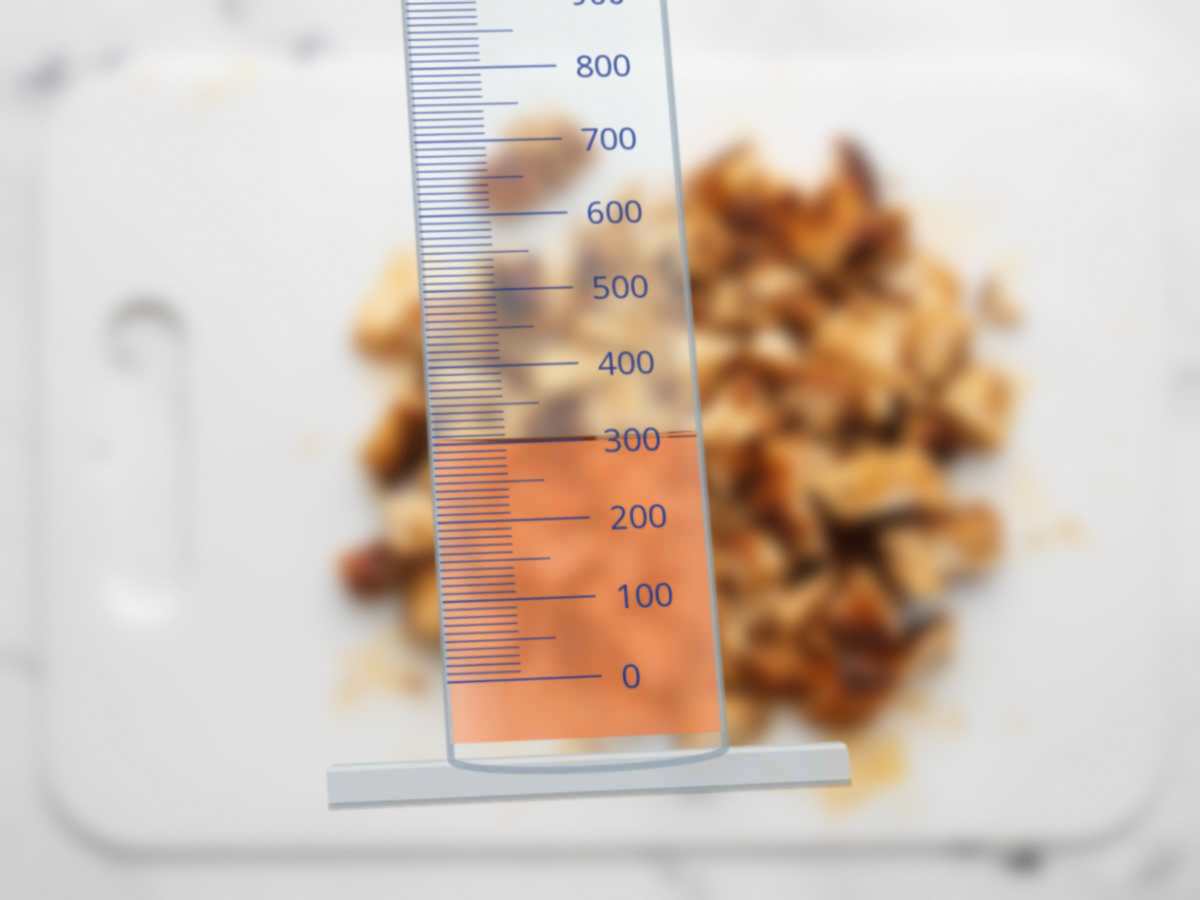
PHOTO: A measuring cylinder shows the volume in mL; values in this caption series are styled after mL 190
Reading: mL 300
